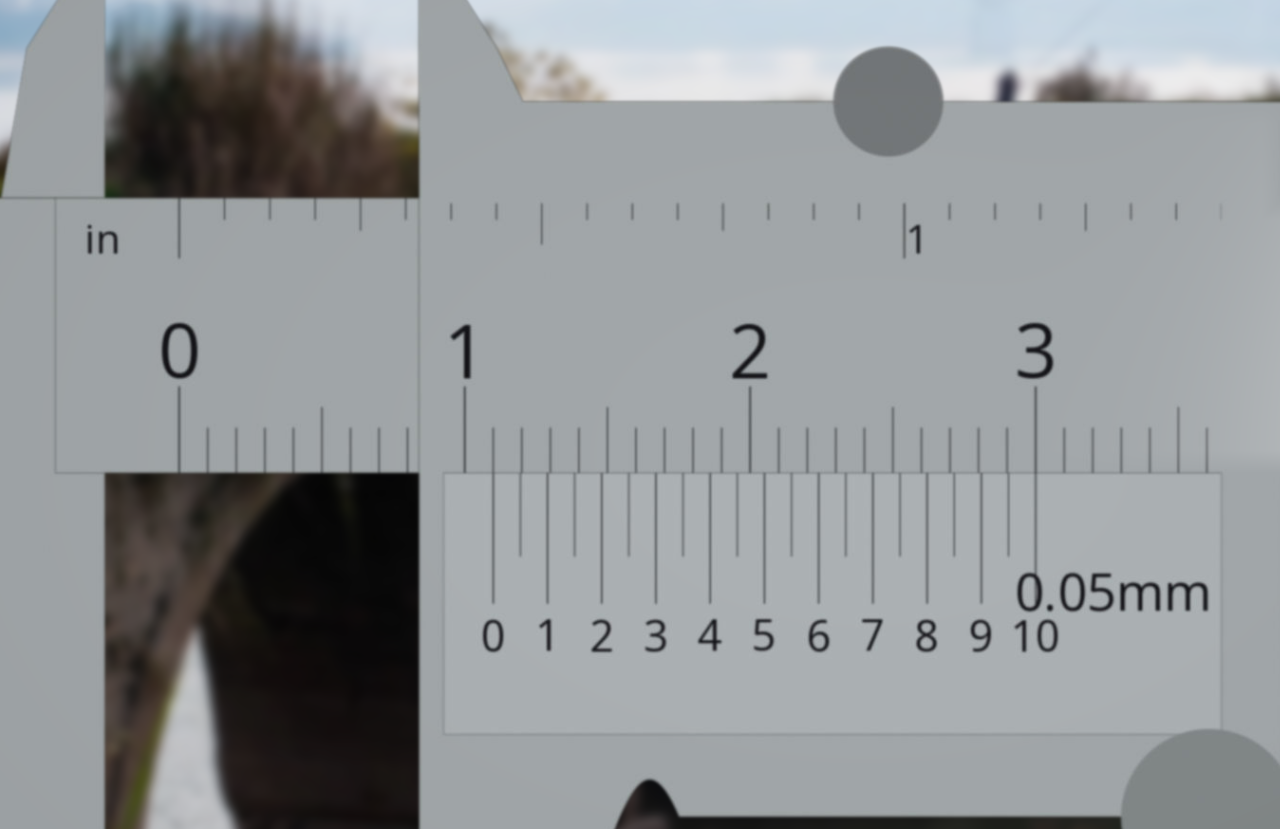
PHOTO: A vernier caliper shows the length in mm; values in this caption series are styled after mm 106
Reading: mm 11.0
